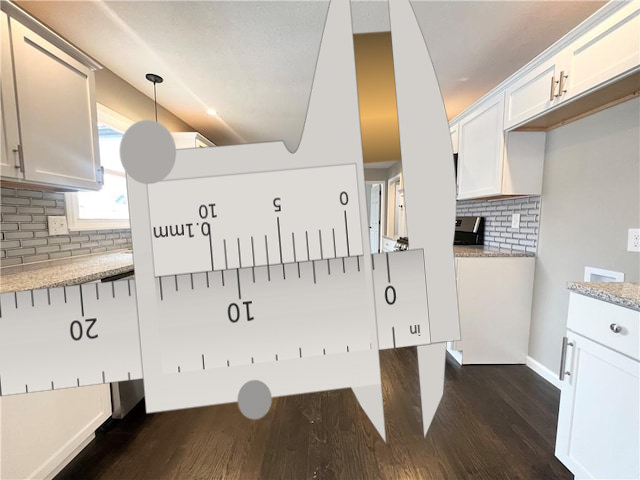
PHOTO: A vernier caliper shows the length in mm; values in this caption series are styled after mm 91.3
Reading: mm 2.6
